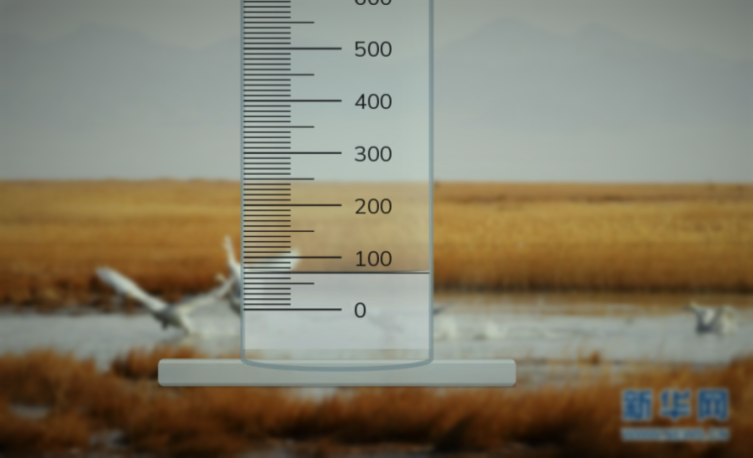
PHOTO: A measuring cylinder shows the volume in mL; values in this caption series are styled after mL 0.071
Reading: mL 70
